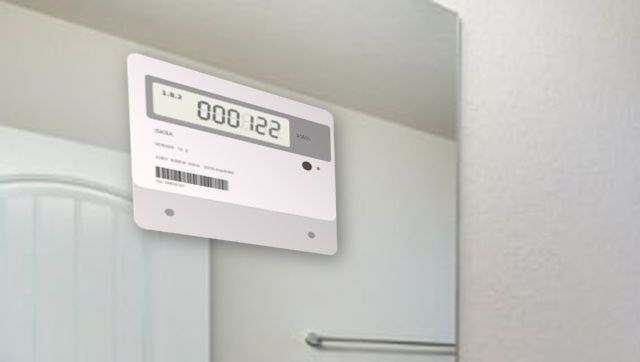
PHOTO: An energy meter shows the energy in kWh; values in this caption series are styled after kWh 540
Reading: kWh 122
